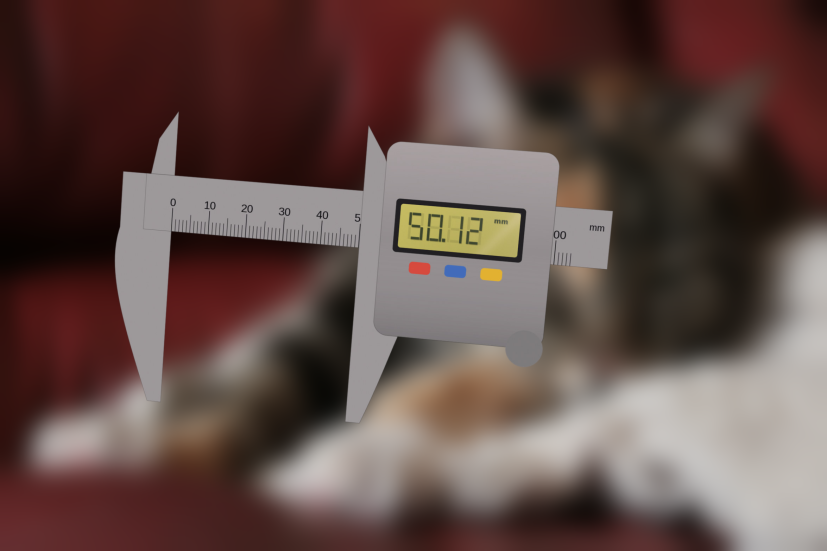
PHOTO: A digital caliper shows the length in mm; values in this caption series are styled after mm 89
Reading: mm 50.12
